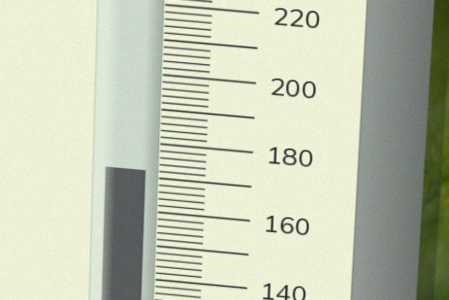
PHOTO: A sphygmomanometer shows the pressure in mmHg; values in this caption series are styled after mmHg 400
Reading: mmHg 172
